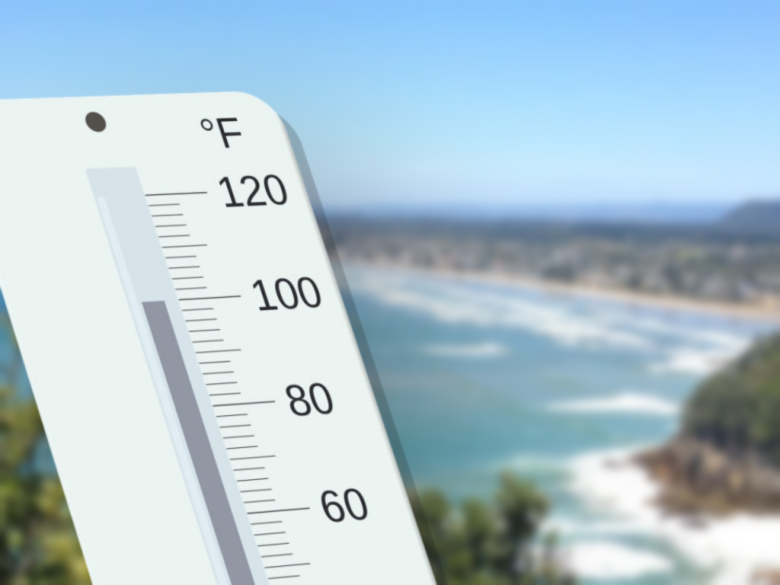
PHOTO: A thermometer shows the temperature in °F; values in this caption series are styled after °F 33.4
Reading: °F 100
